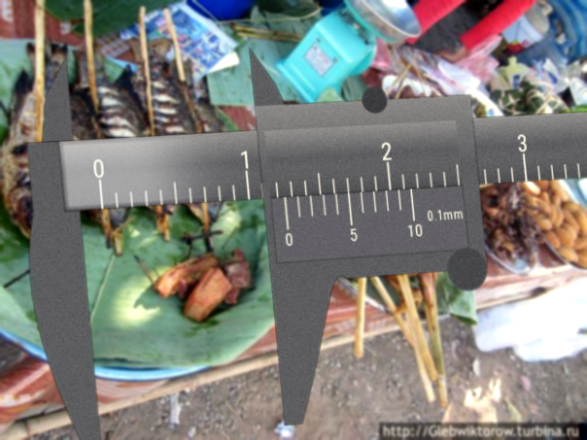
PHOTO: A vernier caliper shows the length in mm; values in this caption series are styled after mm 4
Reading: mm 12.5
